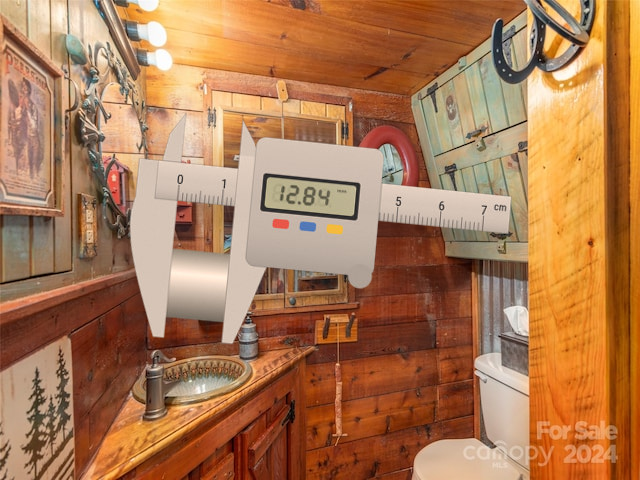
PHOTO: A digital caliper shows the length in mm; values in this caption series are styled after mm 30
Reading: mm 12.84
